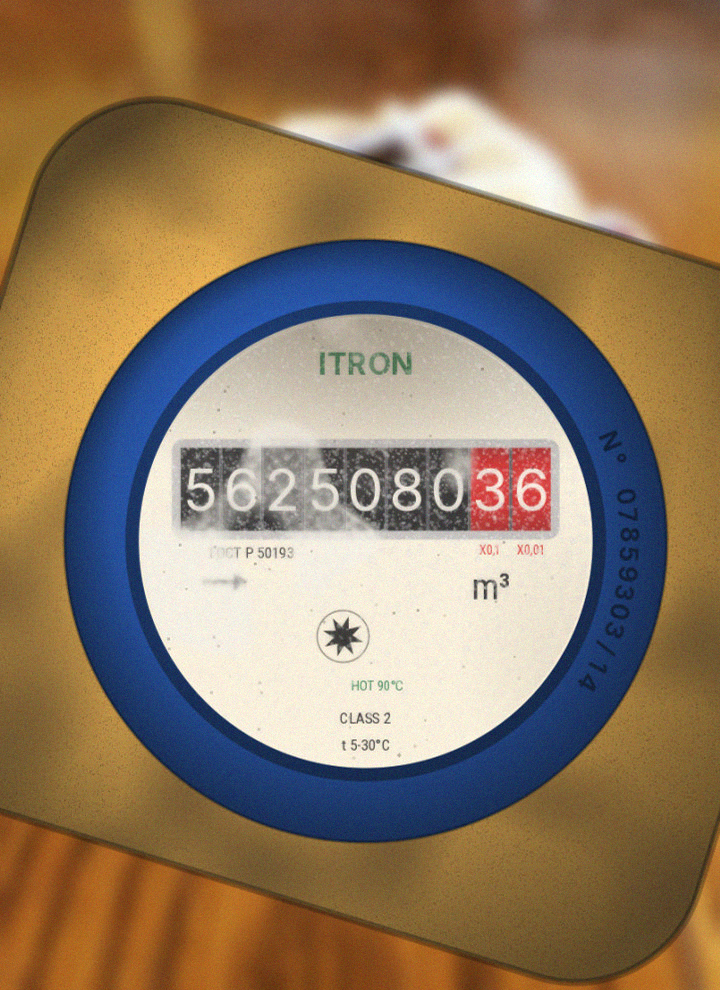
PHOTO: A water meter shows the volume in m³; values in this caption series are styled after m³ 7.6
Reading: m³ 5625080.36
